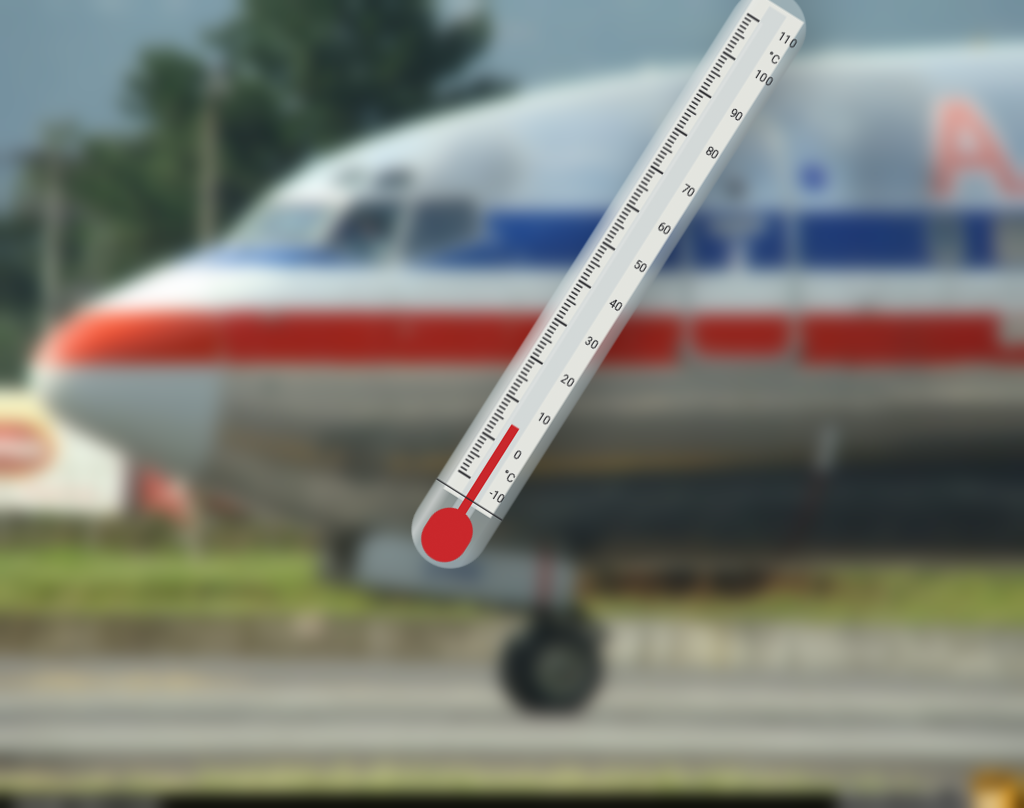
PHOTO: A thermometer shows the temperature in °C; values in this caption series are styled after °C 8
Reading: °C 5
